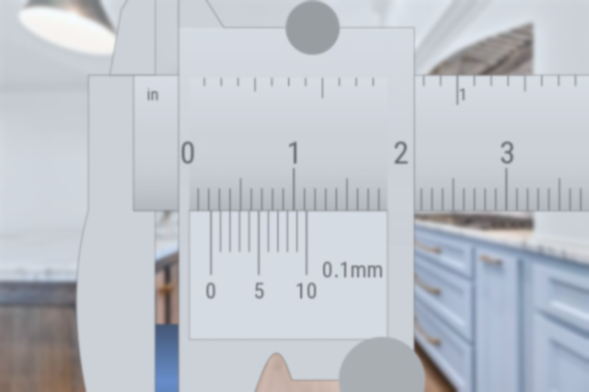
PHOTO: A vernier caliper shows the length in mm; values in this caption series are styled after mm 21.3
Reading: mm 2.2
